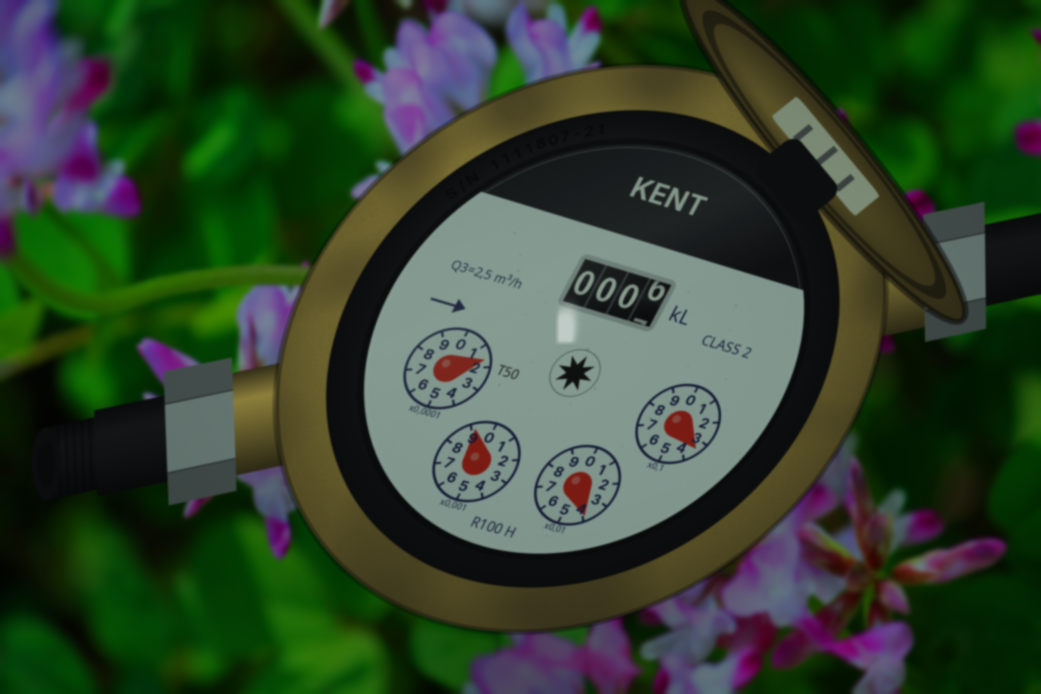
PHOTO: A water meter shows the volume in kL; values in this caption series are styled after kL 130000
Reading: kL 6.3391
